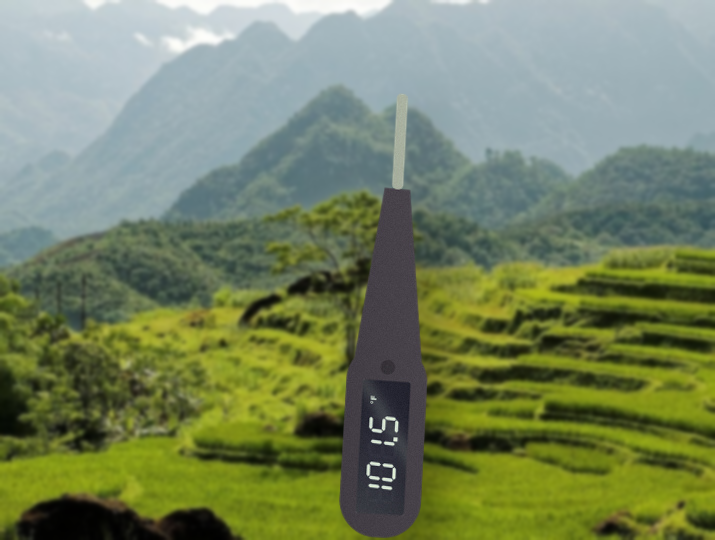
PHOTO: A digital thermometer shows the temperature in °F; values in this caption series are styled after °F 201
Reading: °F 101.5
